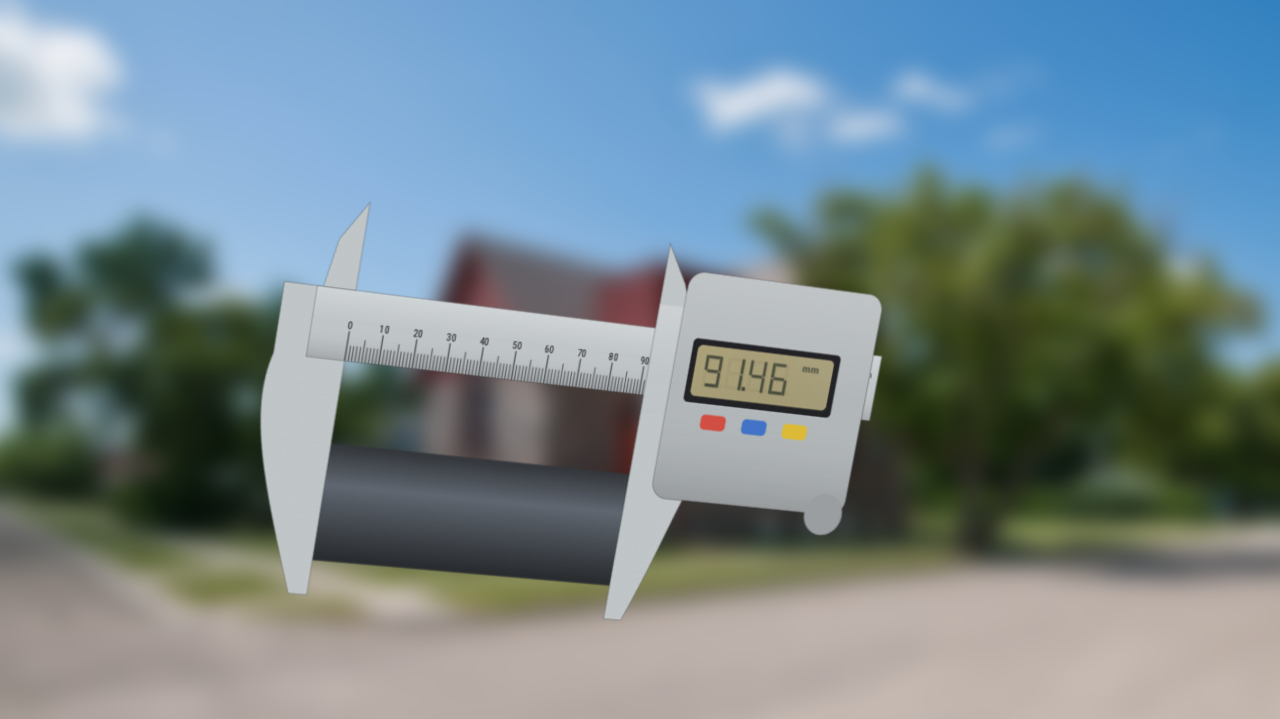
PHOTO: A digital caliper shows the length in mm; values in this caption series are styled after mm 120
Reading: mm 91.46
